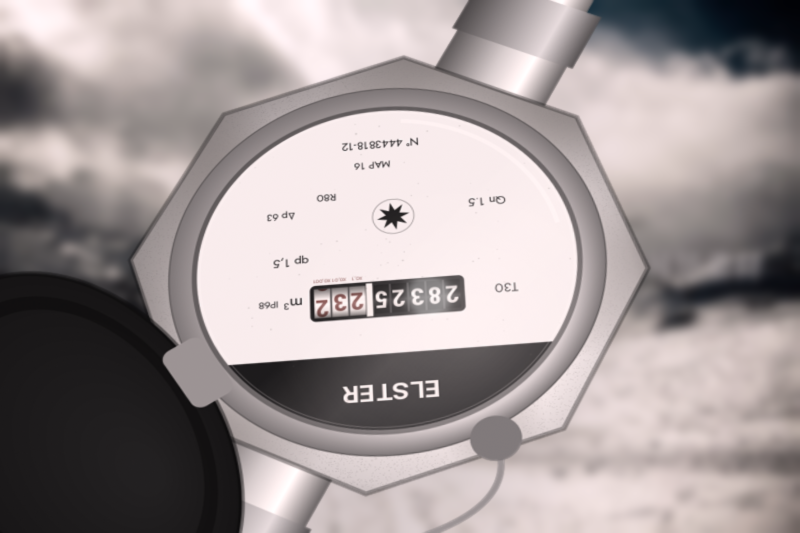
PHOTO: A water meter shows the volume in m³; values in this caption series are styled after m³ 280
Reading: m³ 28325.232
